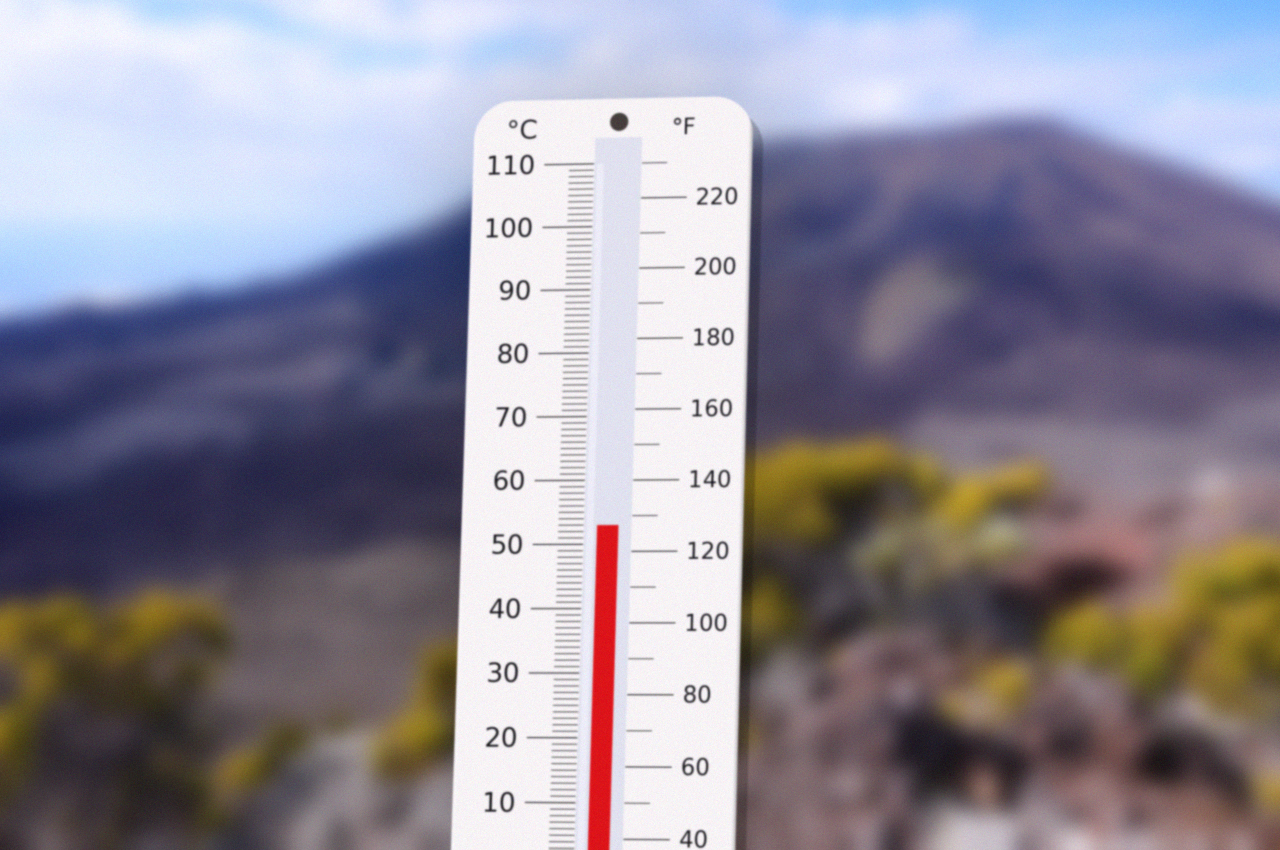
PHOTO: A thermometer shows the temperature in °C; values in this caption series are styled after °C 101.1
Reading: °C 53
